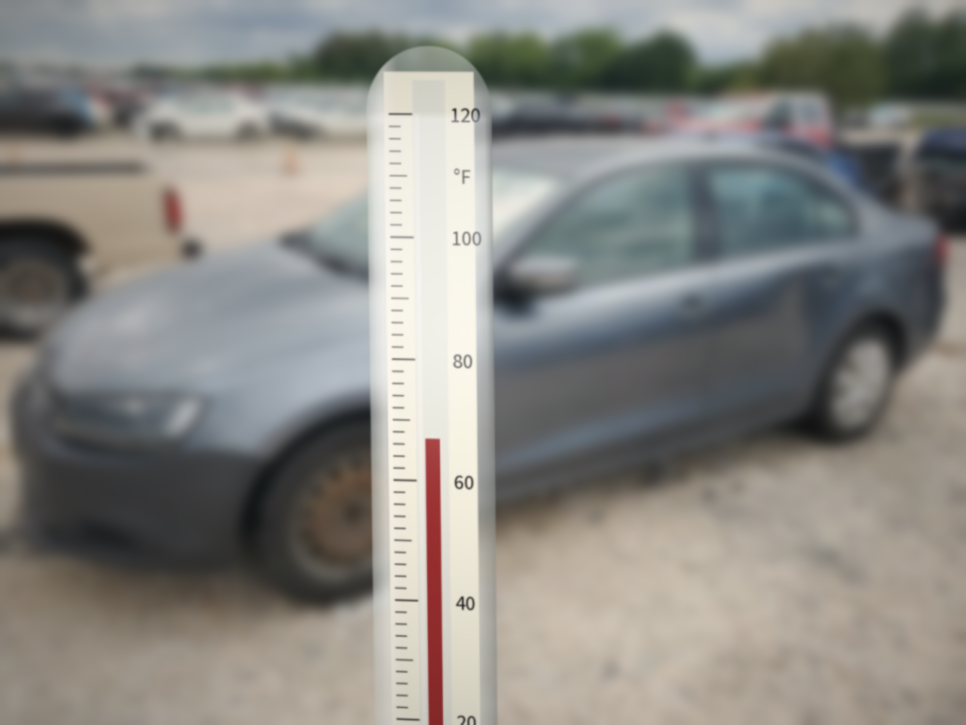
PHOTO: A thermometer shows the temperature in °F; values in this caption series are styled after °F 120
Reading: °F 67
